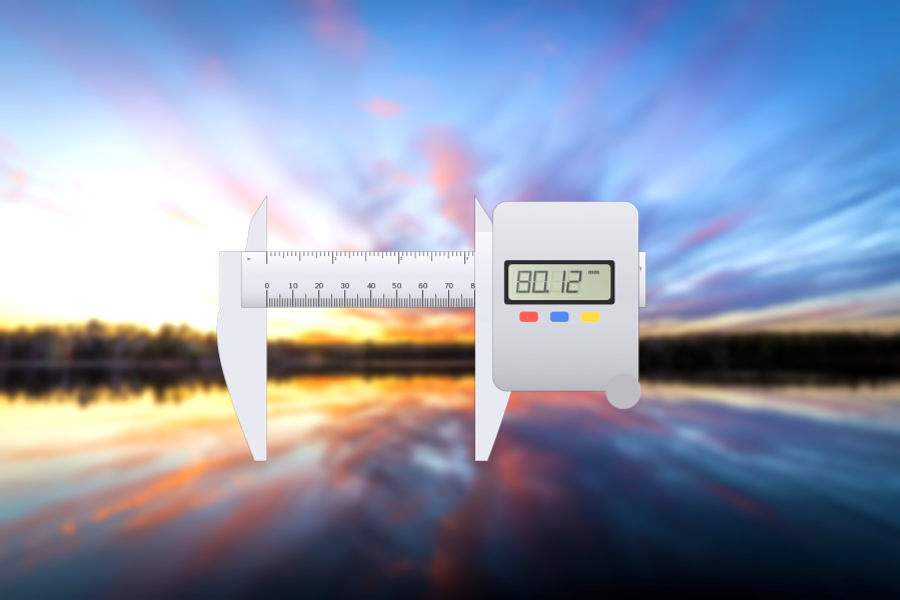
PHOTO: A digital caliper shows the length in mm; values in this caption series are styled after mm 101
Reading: mm 80.12
